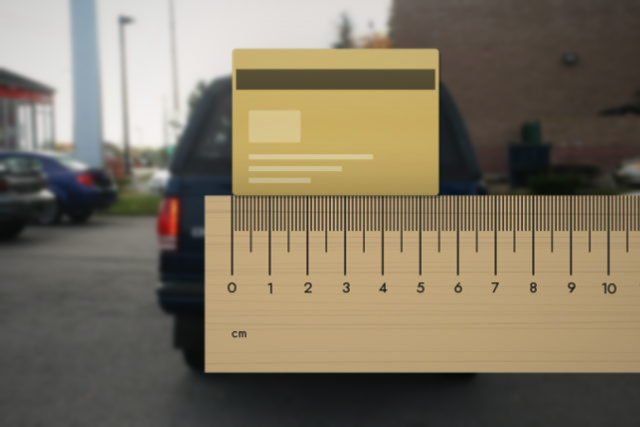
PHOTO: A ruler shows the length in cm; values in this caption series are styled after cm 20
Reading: cm 5.5
